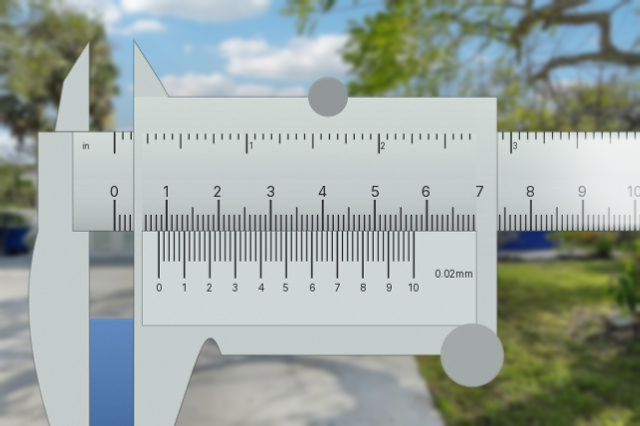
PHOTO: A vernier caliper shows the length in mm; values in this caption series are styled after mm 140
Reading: mm 8.5
